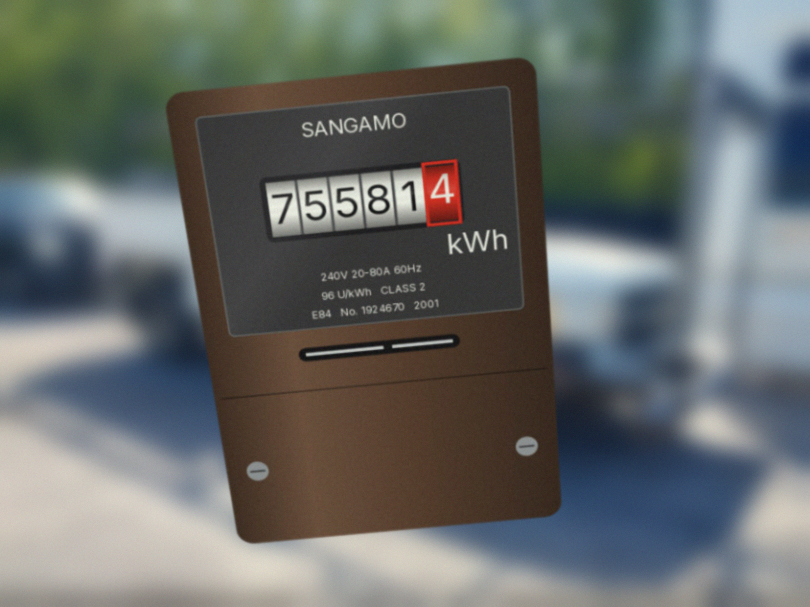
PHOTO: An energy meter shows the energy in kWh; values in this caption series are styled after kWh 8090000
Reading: kWh 75581.4
